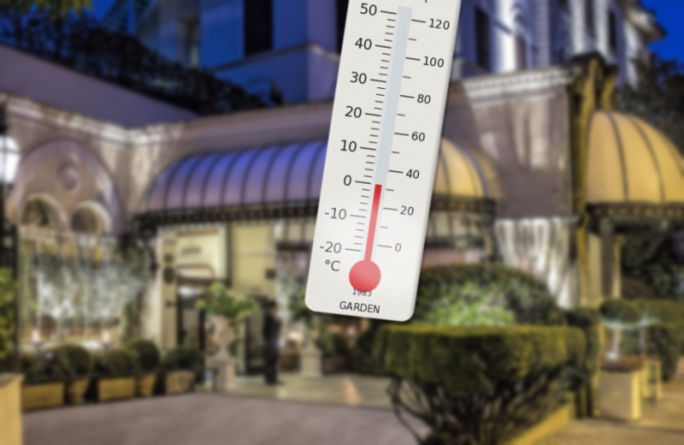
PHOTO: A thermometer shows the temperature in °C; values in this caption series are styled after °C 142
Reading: °C 0
